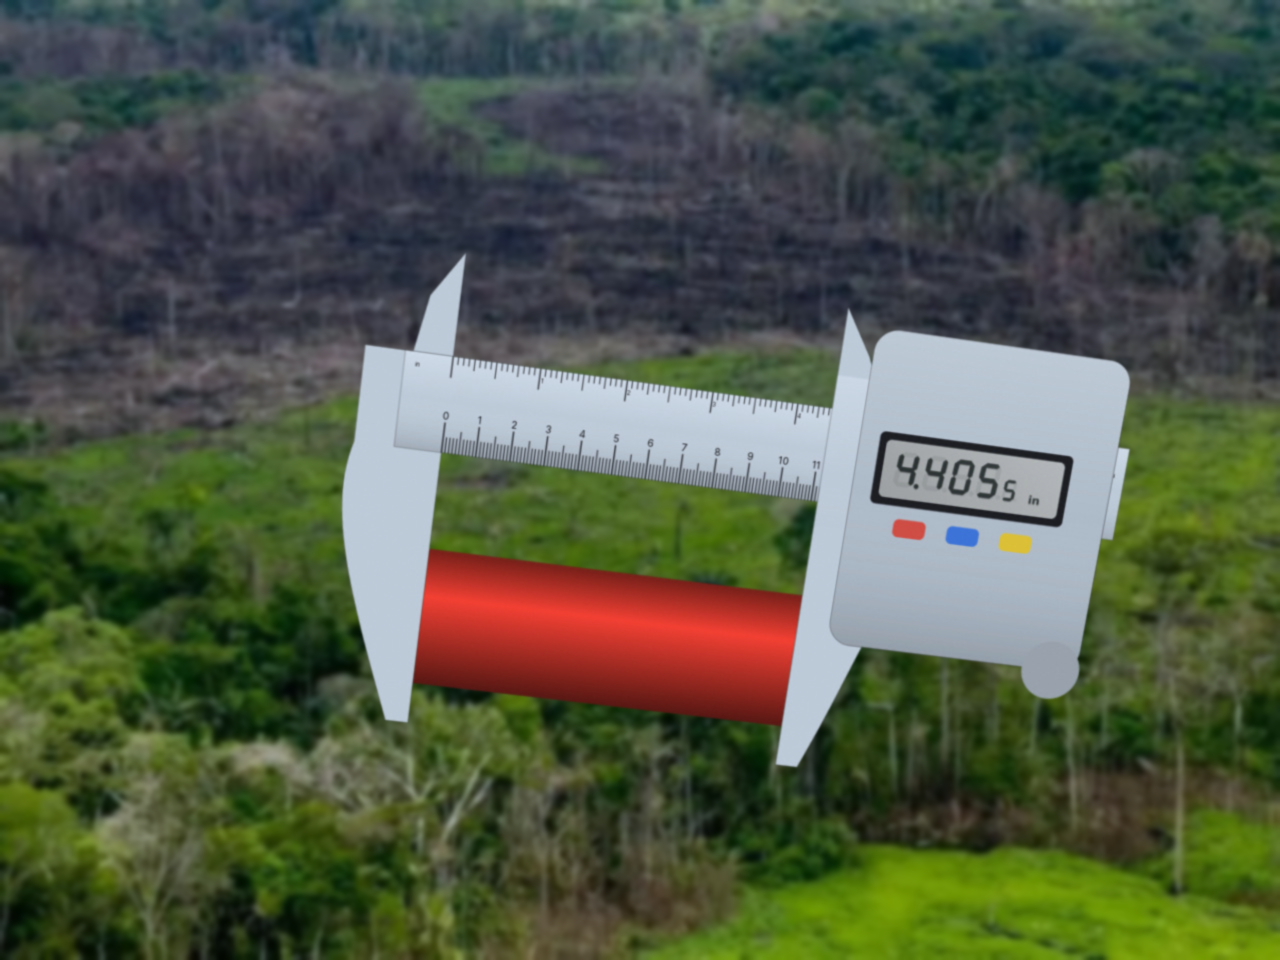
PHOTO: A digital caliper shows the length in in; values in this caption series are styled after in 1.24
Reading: in 4.4055
